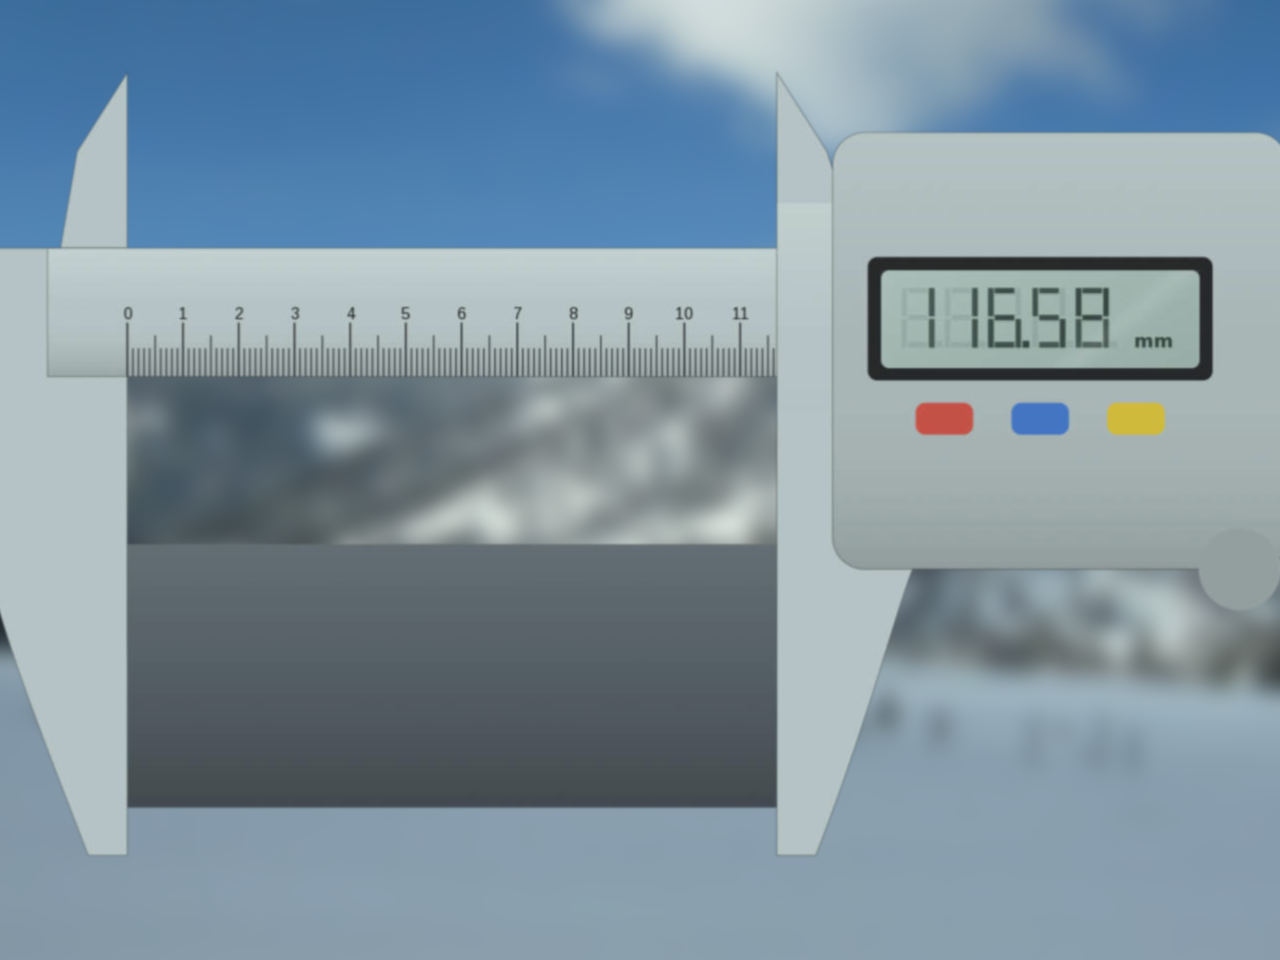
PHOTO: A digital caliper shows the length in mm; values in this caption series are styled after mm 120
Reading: mm 116.58
